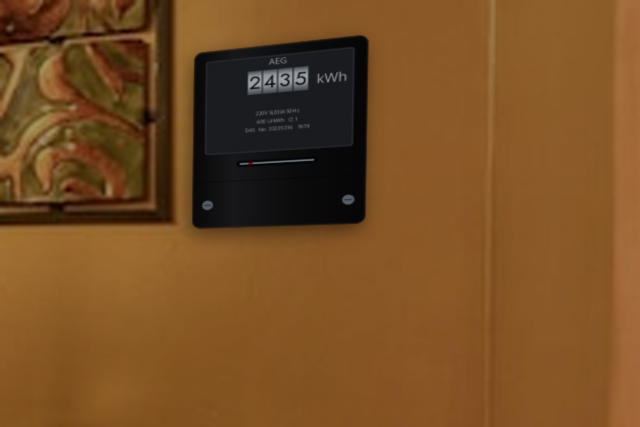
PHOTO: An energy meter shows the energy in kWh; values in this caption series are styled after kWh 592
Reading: kWh 2435
